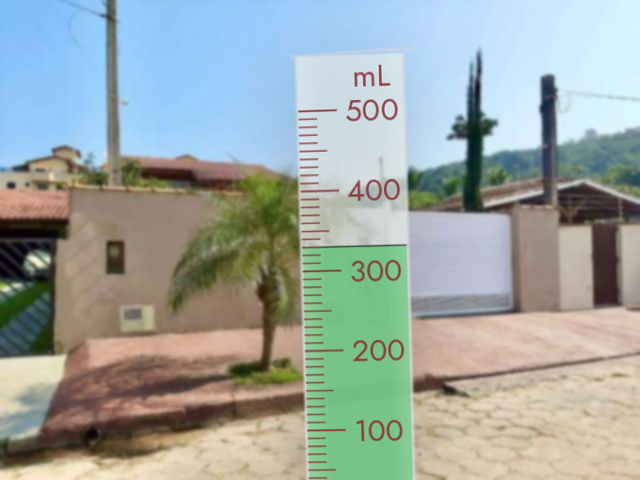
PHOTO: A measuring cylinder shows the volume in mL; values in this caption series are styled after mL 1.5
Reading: mL 330
